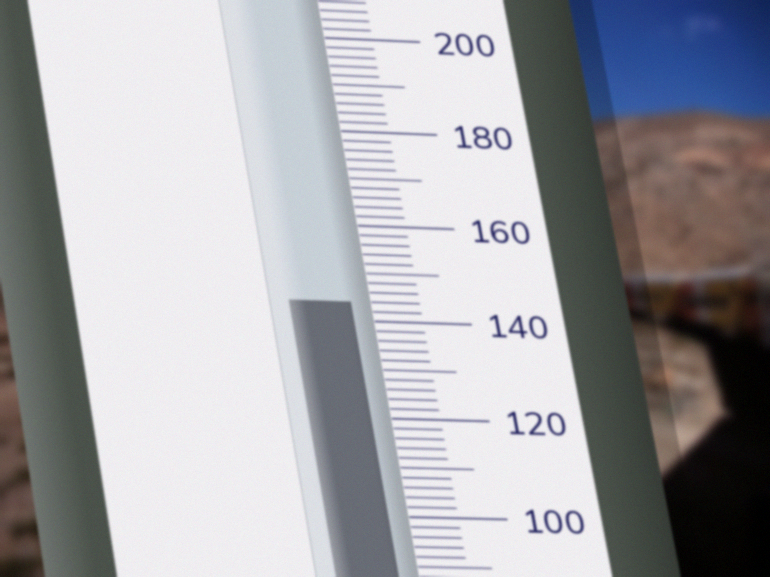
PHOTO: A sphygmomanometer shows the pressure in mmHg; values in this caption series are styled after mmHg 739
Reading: mmHg 144
